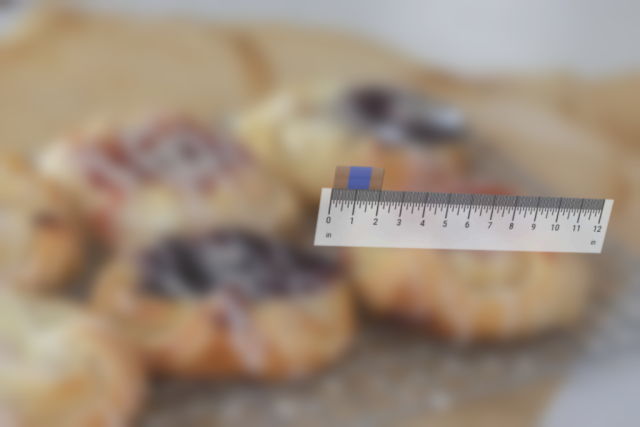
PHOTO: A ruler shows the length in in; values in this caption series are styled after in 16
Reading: in 2
